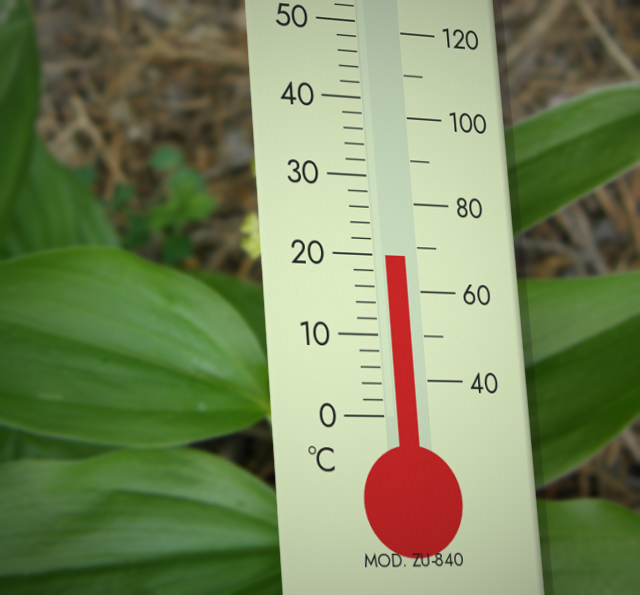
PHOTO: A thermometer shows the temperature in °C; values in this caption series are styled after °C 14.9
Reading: °C 20
